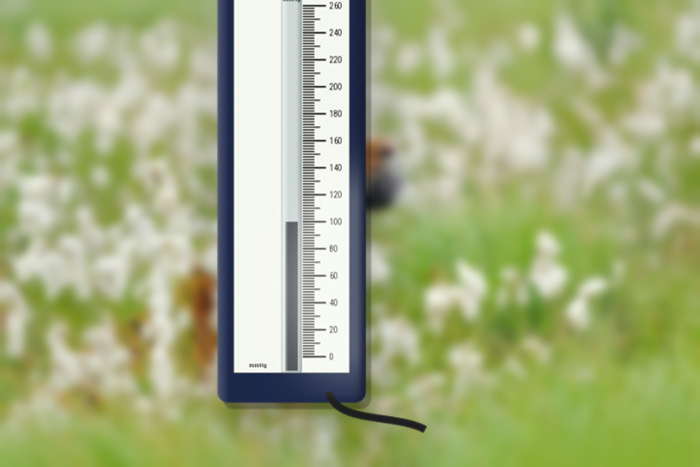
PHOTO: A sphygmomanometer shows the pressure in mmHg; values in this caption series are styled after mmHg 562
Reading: mmHg 100
